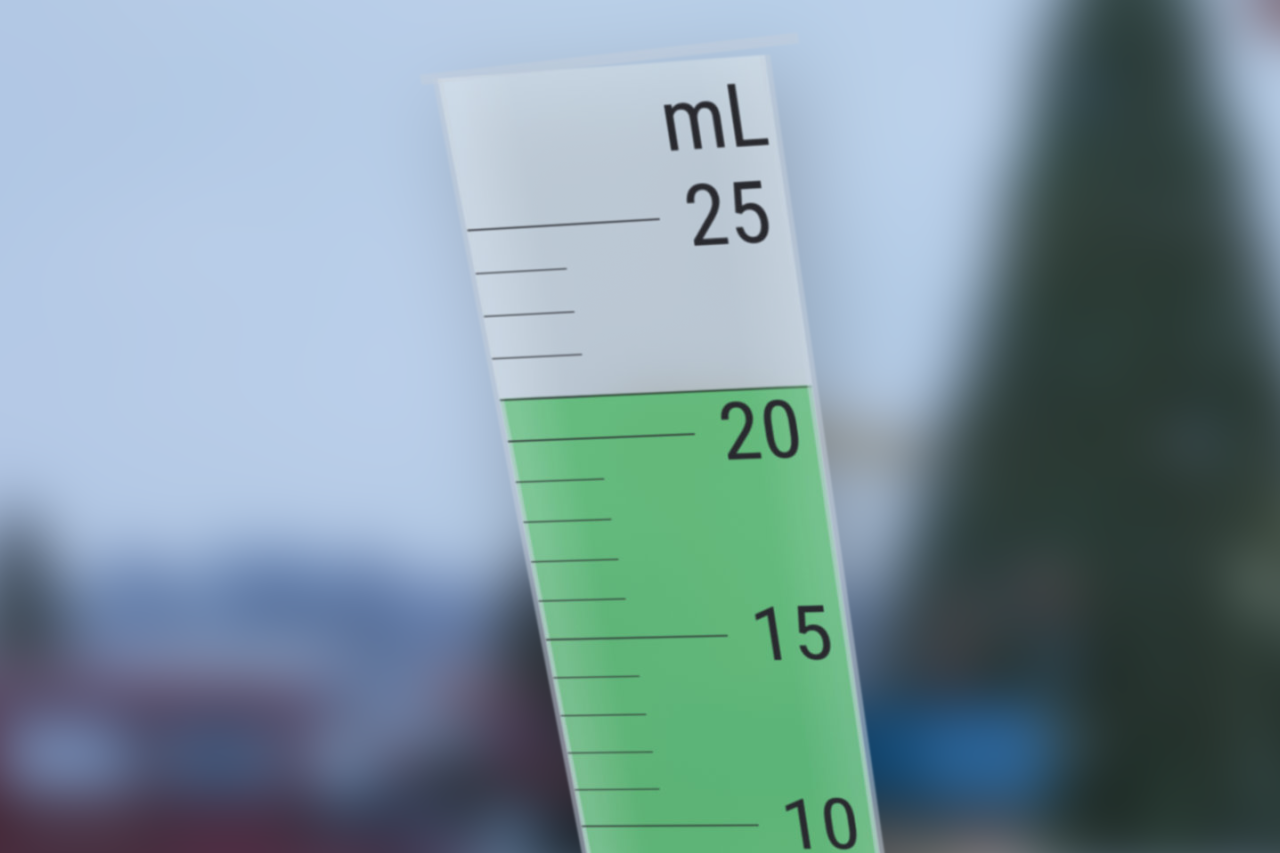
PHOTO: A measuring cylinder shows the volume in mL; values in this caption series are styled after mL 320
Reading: mL 21
